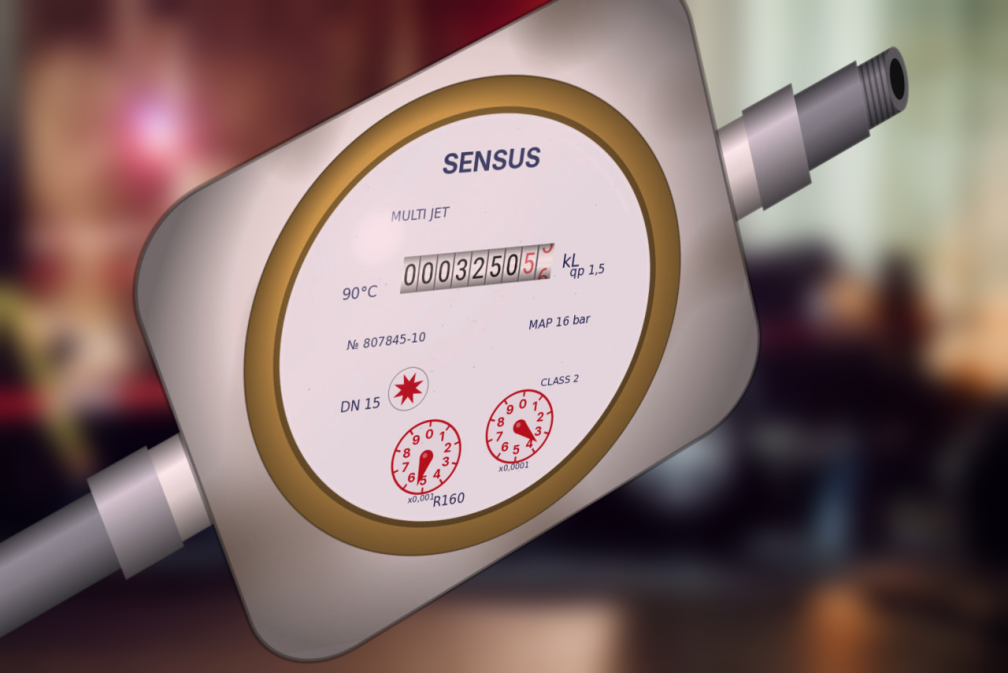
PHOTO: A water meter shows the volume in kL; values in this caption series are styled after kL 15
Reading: kL 3250.5553
